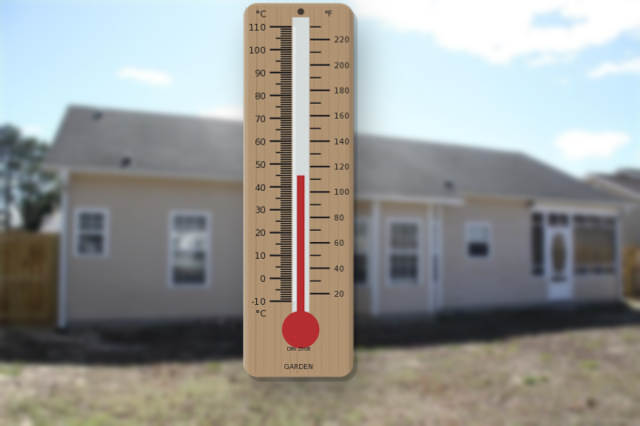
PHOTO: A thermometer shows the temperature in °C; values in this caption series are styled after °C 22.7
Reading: °C 45
